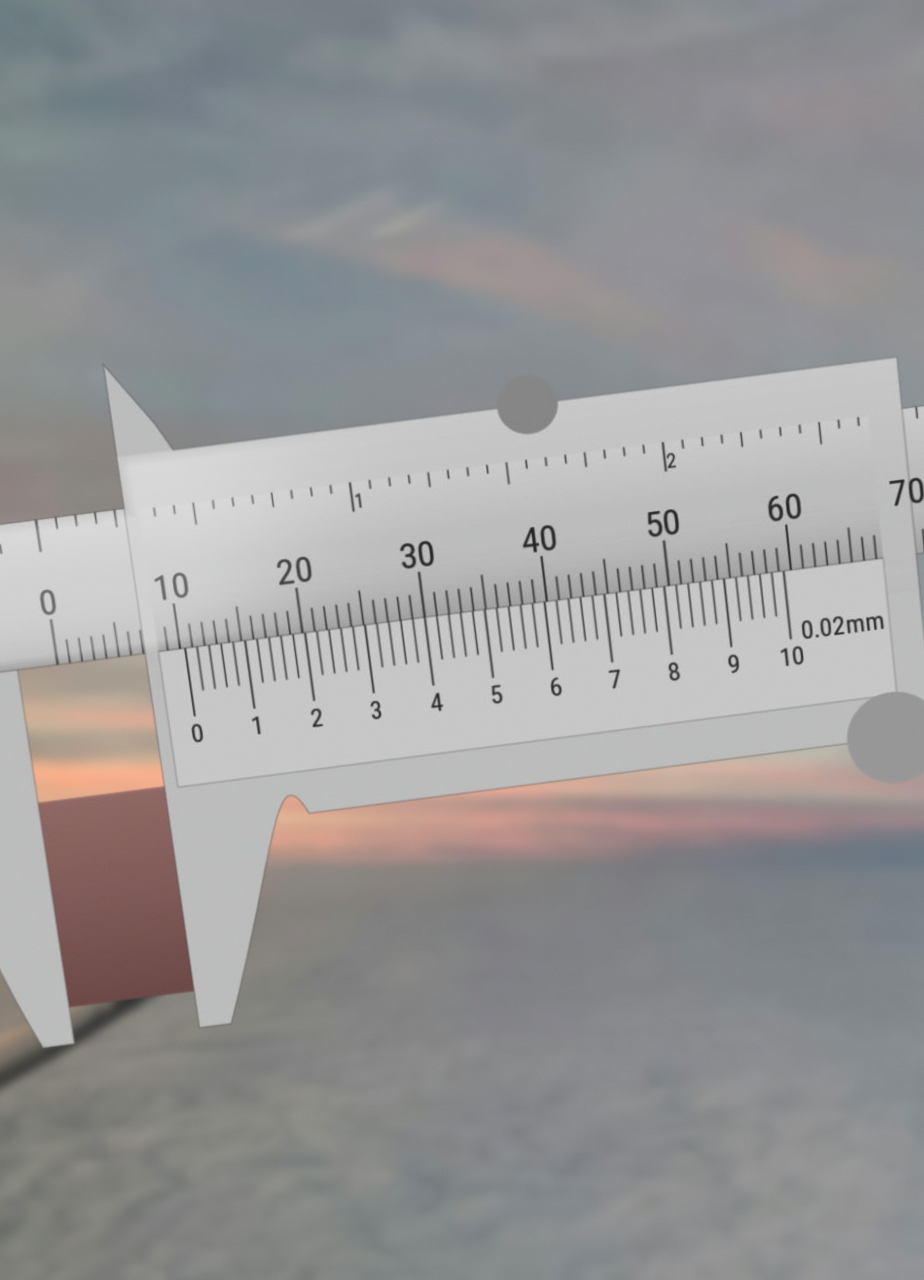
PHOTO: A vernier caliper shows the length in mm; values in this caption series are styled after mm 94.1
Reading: mm 10.4
